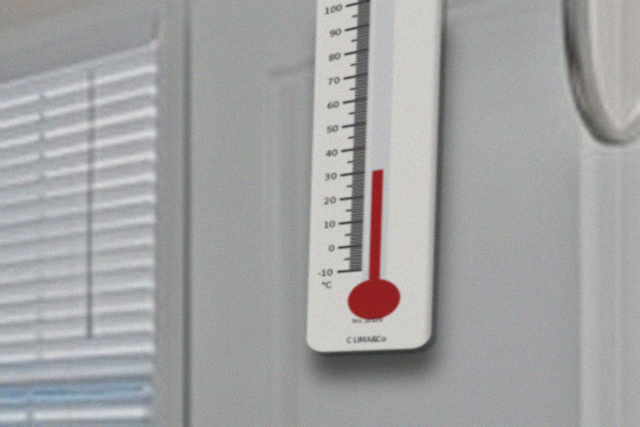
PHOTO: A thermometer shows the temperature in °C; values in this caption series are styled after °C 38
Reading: °C 30
